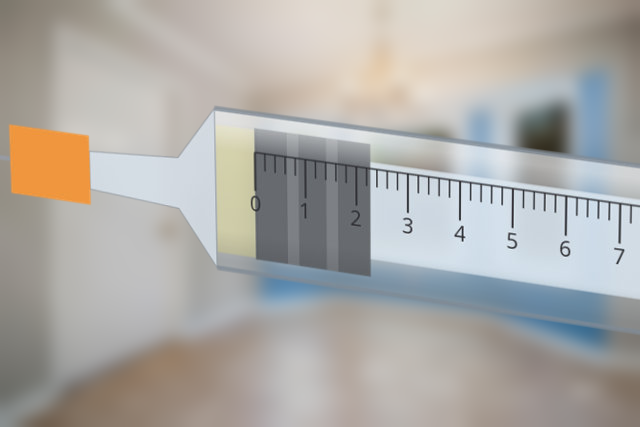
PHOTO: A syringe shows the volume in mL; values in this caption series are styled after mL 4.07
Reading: mL 0
